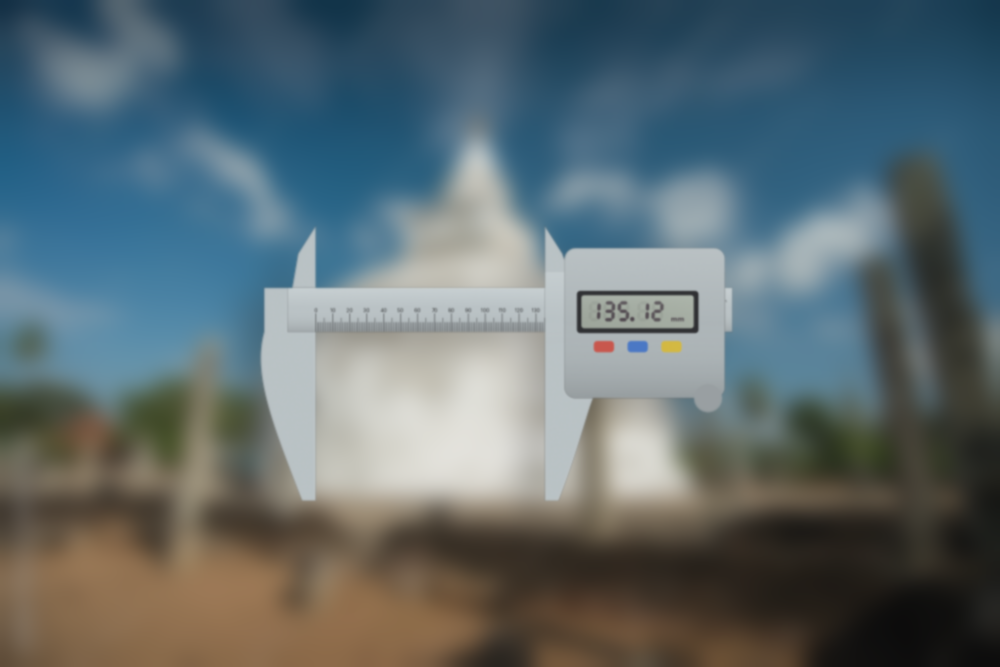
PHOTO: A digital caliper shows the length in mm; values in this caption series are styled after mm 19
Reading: mm 135.12
